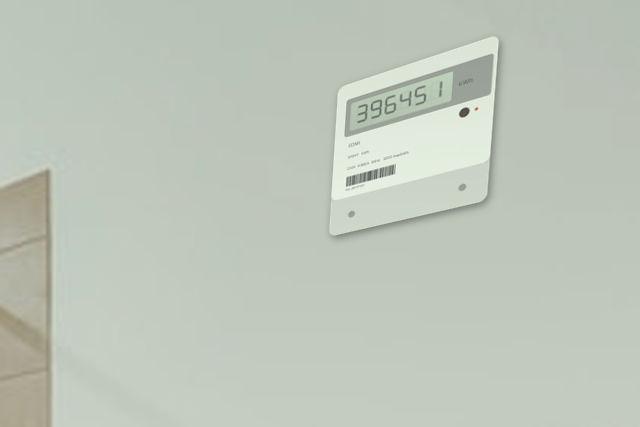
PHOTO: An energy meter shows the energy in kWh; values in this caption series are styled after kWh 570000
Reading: kWh 396451
